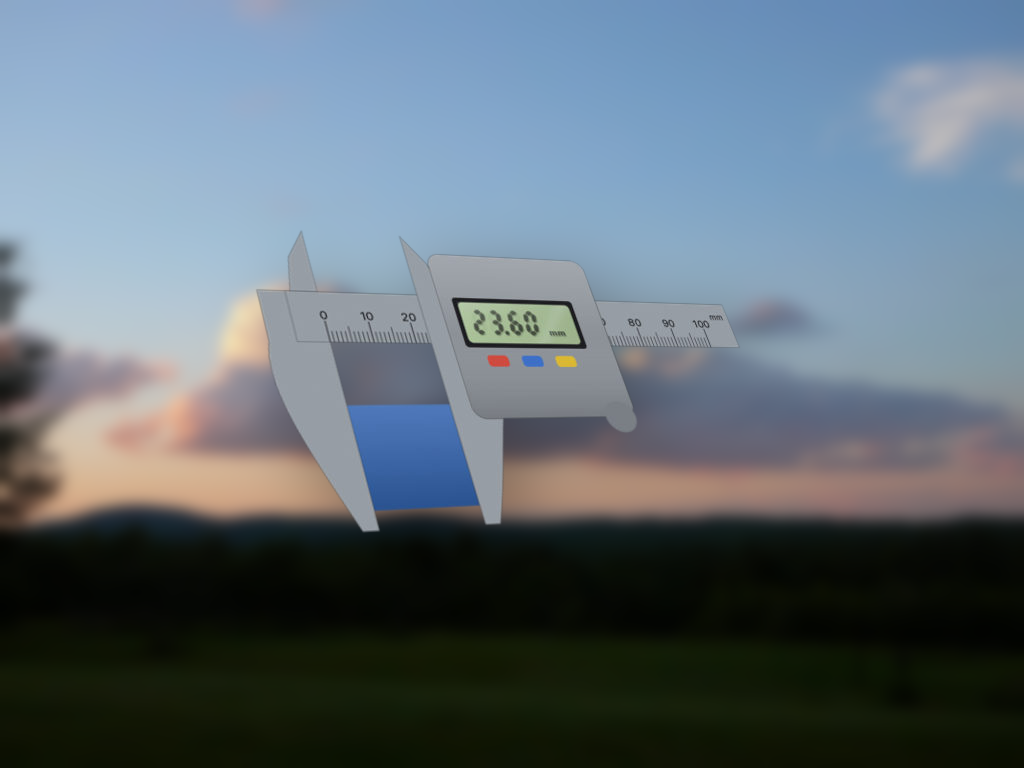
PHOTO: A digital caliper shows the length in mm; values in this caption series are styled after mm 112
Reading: mm 23.60
